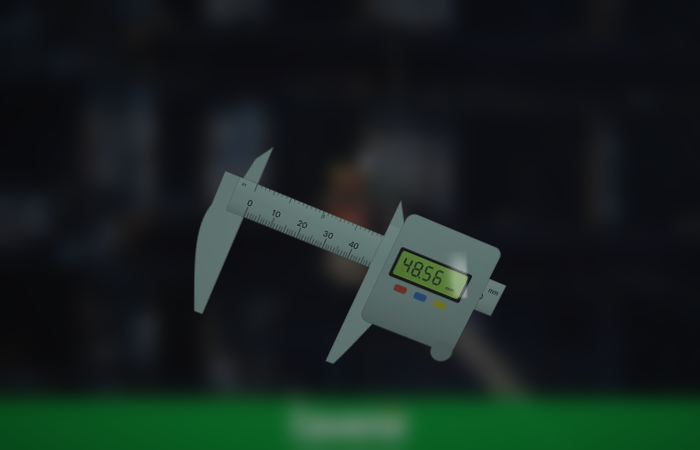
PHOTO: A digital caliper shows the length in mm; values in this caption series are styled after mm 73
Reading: mm 48.56
